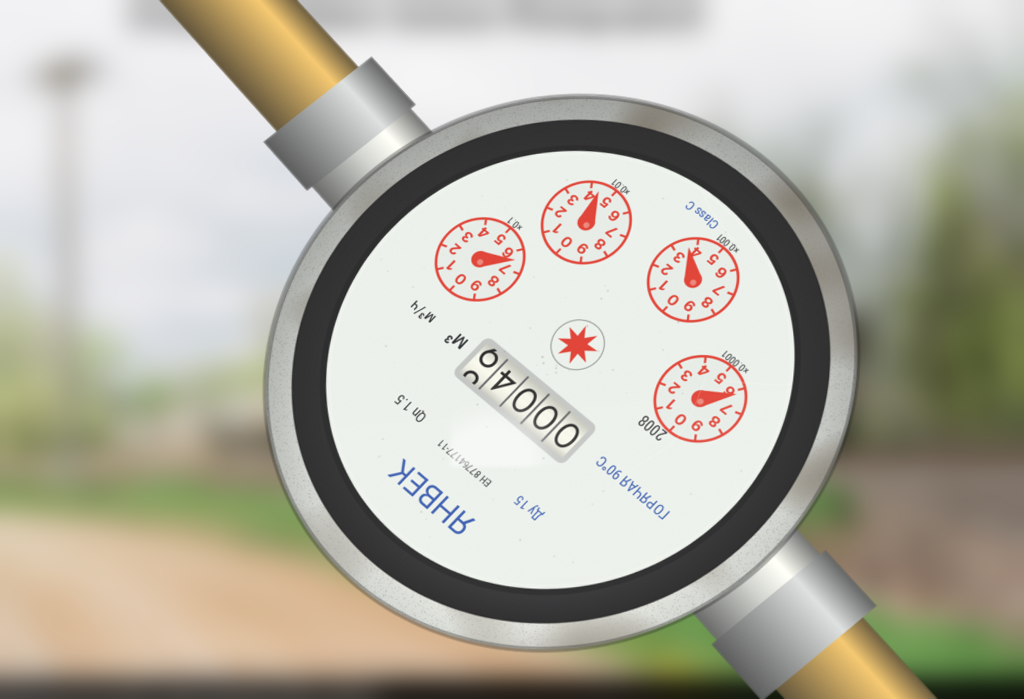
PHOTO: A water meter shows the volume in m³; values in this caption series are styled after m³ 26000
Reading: m³ 48.6436
